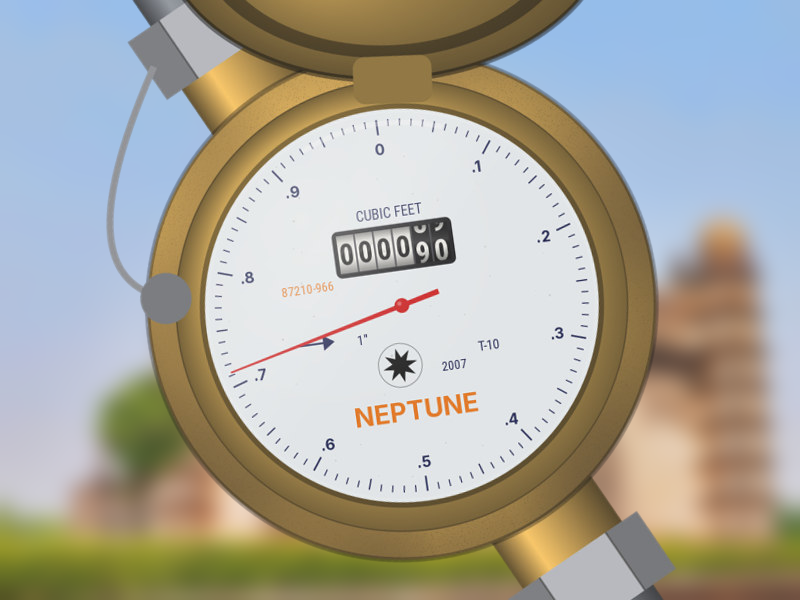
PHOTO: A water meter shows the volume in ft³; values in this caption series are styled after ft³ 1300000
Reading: ft³ 89.71
